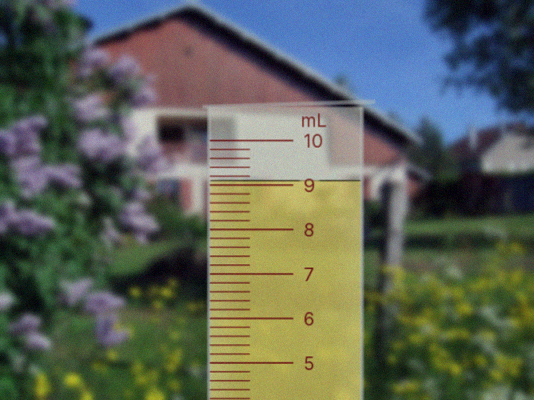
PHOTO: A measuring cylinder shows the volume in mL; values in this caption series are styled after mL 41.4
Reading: mL 9.1
